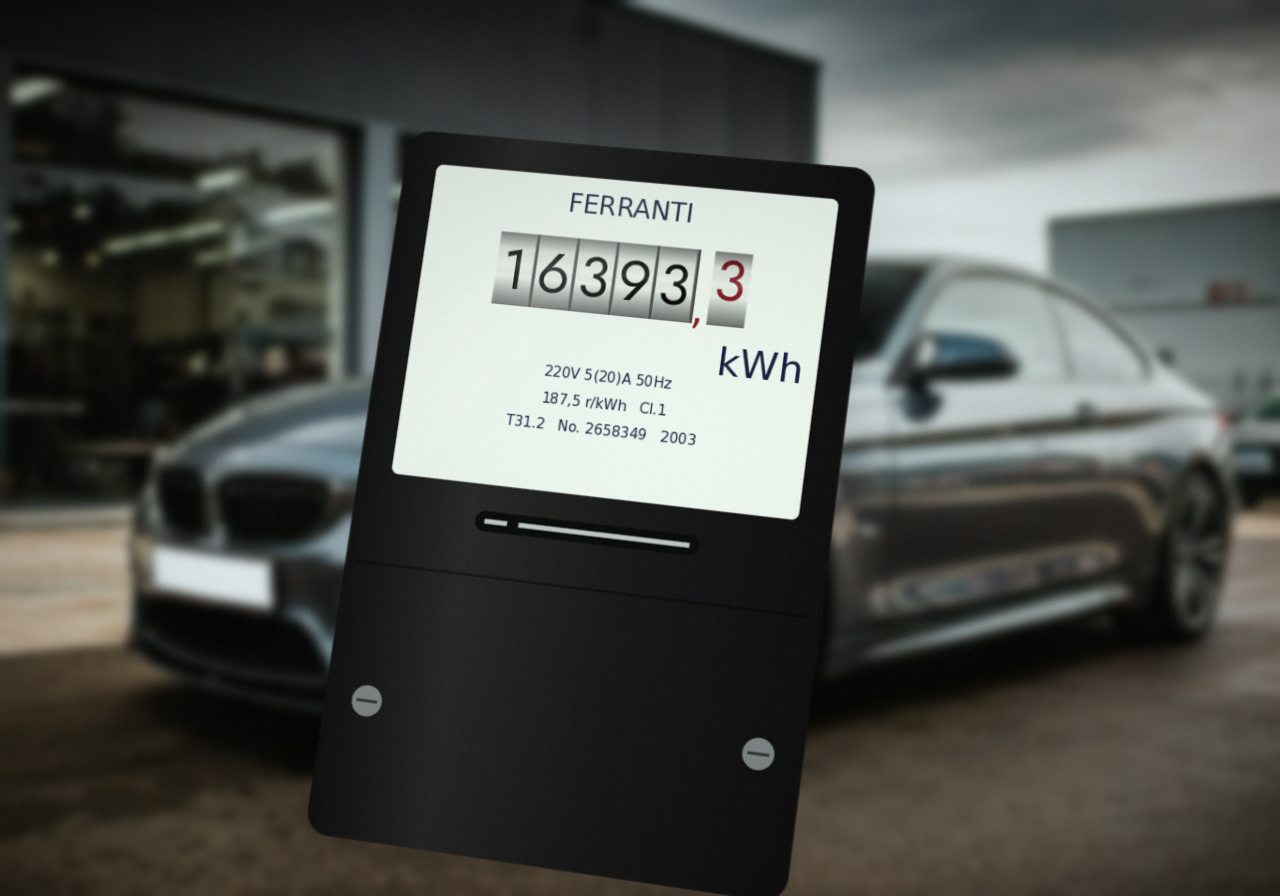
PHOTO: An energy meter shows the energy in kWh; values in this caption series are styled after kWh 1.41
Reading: kWh 16393.3
